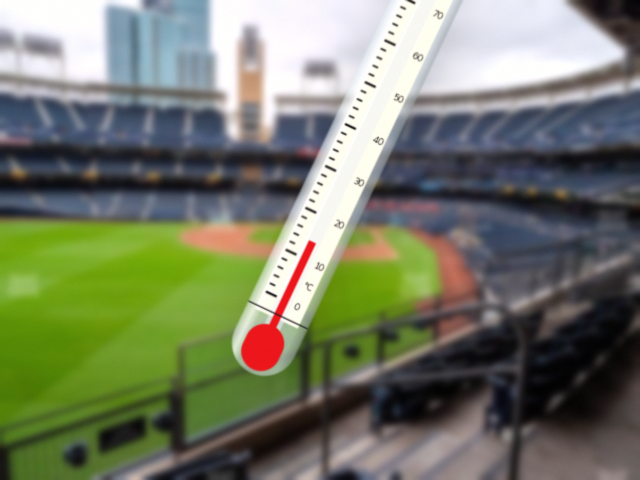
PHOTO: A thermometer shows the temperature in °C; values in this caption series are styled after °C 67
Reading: °C 14
